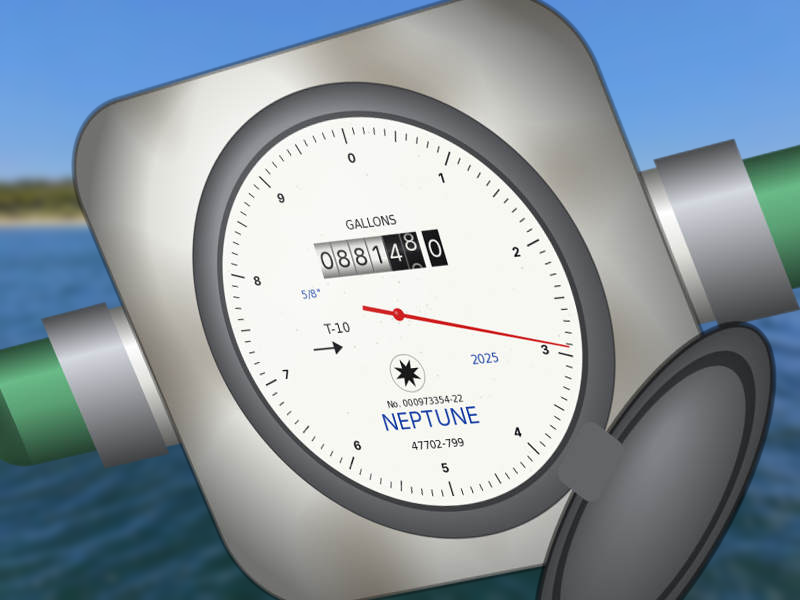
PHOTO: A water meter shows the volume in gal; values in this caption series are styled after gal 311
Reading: gal 881482.9
